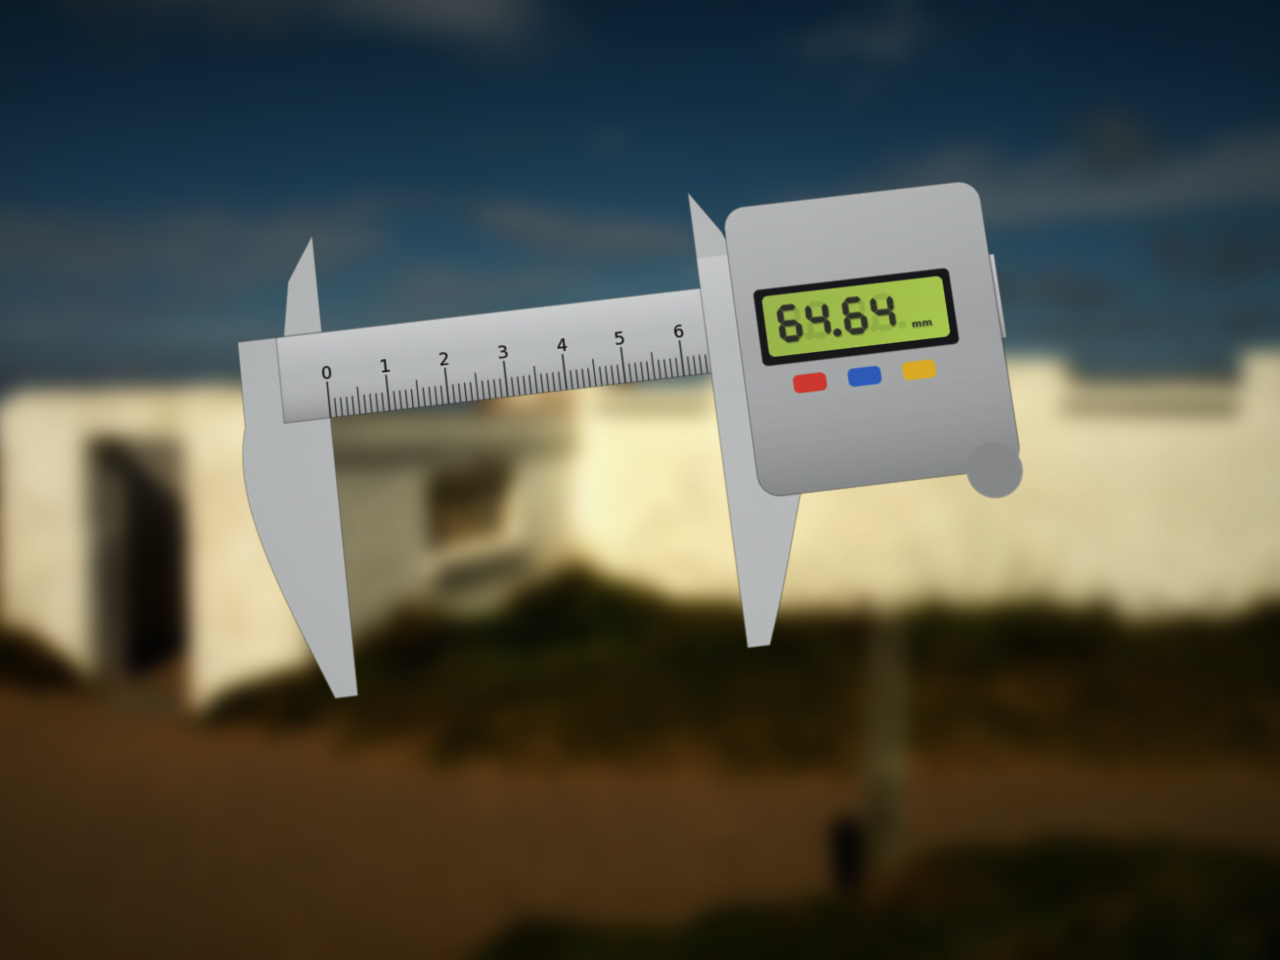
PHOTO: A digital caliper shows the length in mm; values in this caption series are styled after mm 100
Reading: mm 64.64
